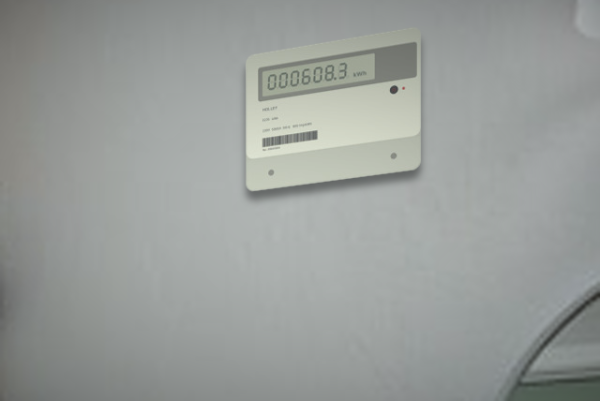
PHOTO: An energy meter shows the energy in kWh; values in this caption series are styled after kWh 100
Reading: kWh 608.3
